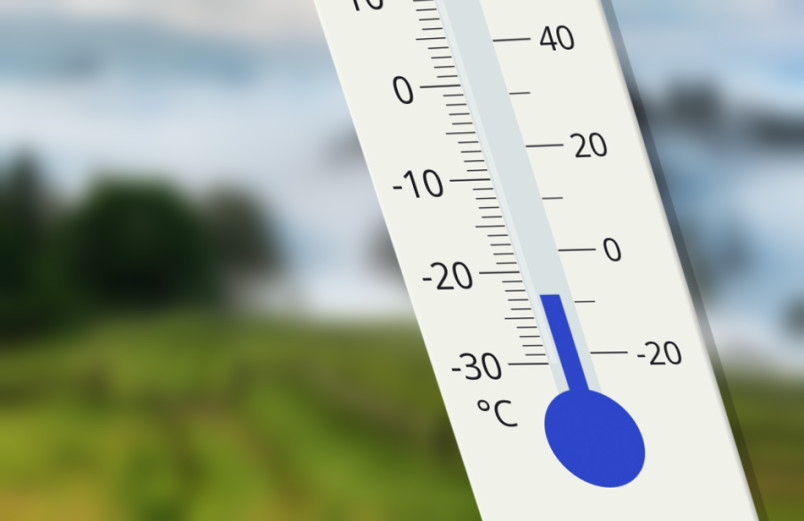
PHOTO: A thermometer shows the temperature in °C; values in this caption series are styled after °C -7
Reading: °C -22.5
